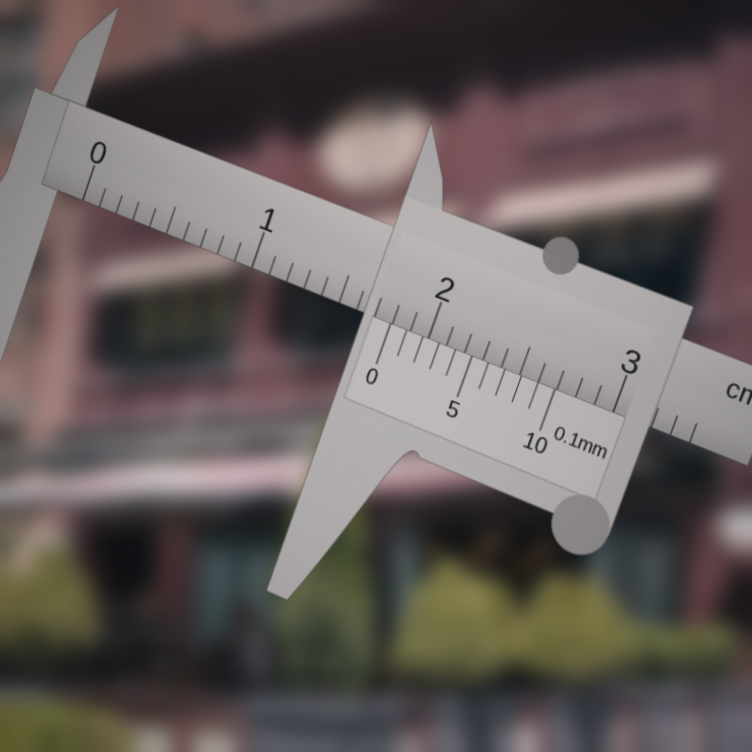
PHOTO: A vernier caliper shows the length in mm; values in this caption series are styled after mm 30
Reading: mm 17.9
